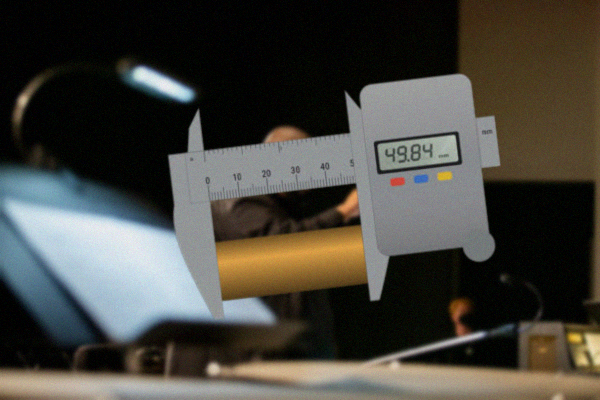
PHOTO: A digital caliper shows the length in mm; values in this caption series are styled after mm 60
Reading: mm 49.84
